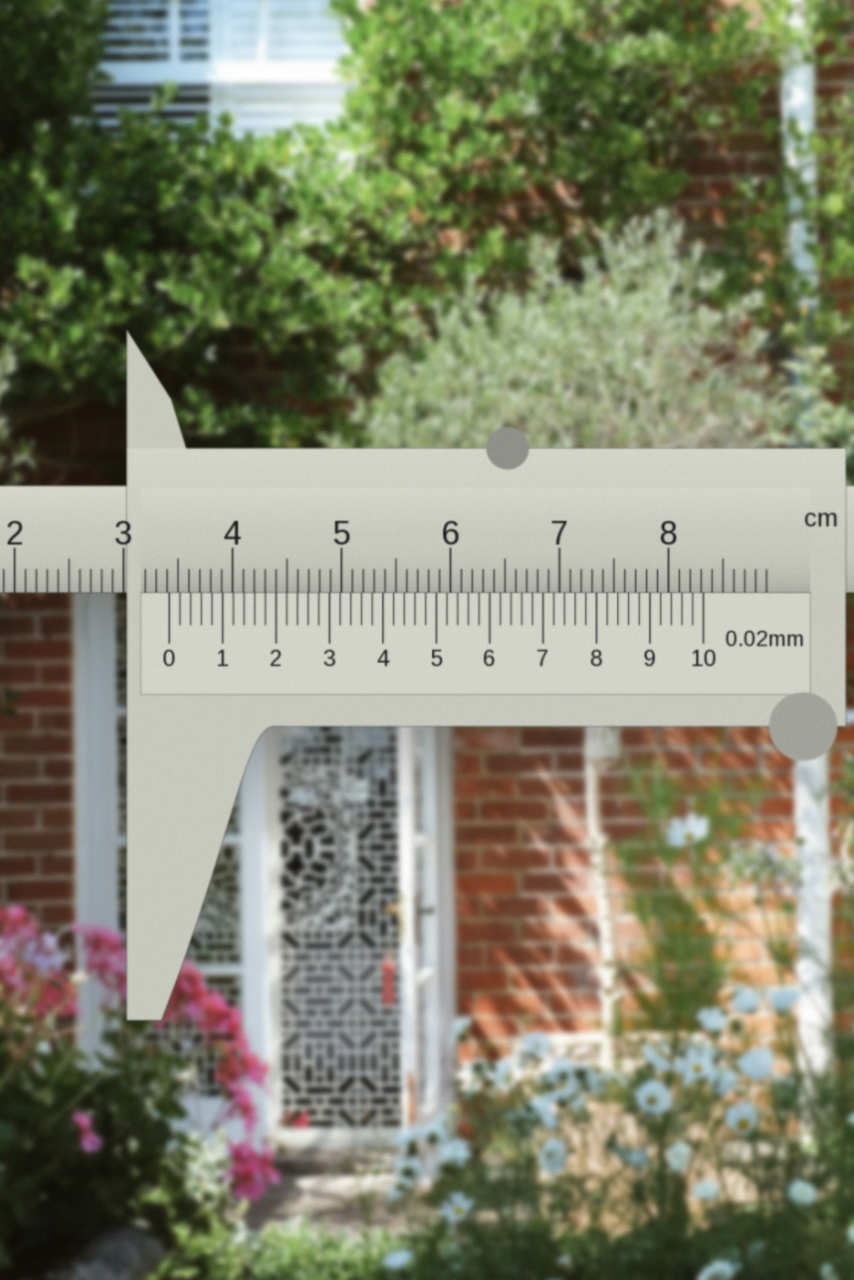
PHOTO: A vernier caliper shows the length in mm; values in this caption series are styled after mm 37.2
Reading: mm 34.2
